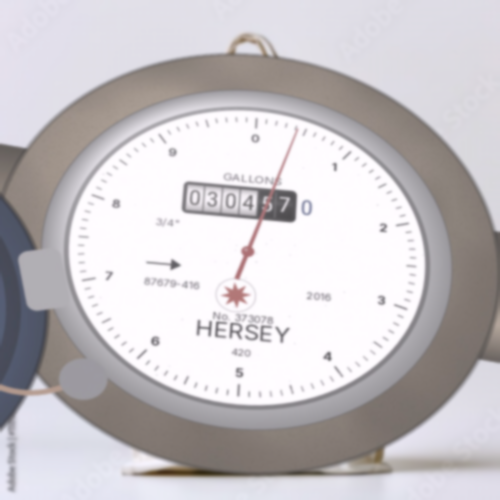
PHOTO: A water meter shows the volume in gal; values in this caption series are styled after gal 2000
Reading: gal 304570.4
